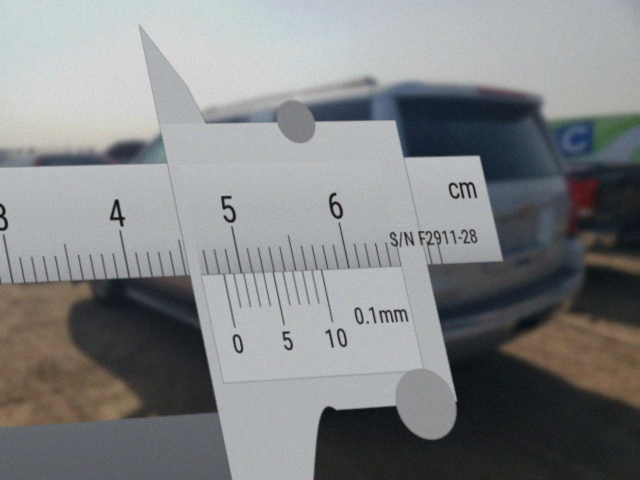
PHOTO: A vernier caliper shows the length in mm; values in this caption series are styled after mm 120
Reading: mm 48.4
